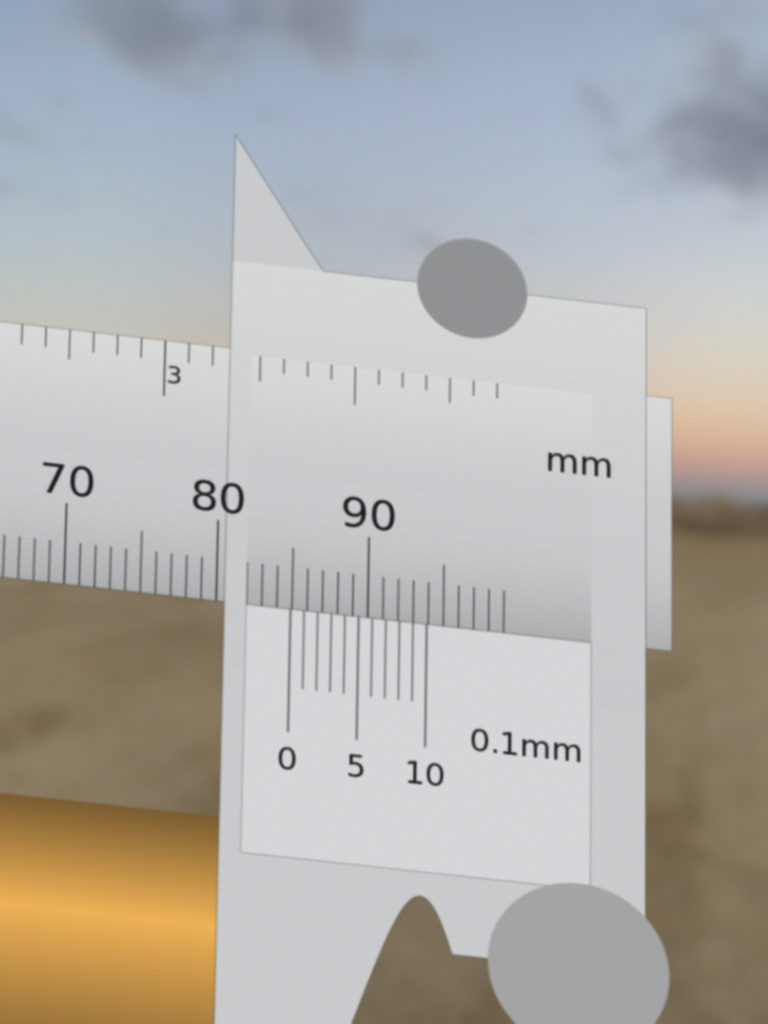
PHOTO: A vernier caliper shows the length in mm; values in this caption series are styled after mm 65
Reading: mm 84.9
